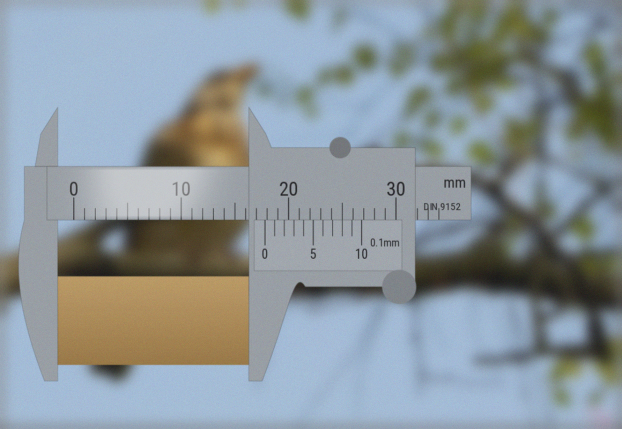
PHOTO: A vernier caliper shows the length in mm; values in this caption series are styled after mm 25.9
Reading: mm 17.8
